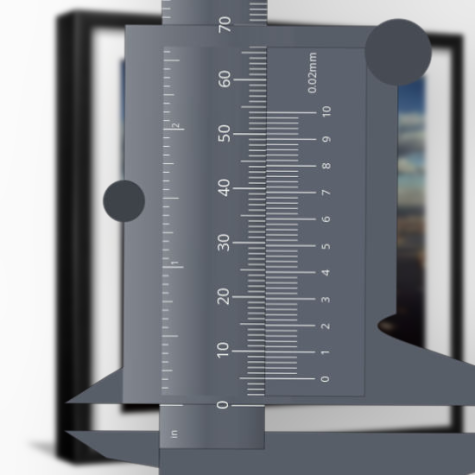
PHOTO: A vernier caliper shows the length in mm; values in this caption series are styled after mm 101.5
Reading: mm 5.0
